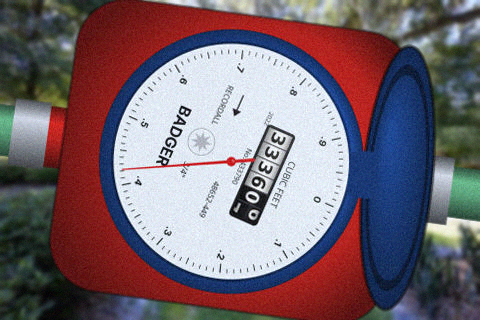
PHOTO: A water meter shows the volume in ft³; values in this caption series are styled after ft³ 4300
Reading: ft³ 333606.42
